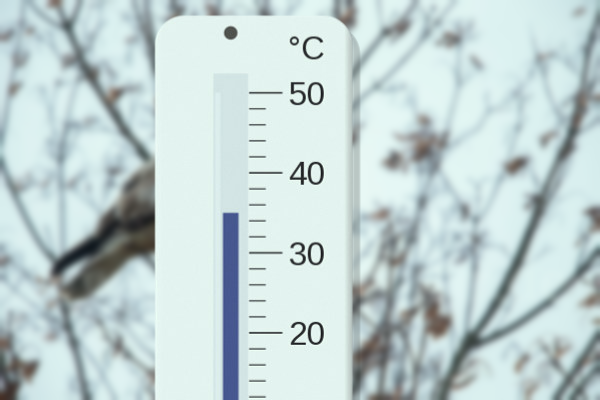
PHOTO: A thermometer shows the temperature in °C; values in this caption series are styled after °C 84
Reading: °C 35
